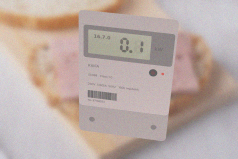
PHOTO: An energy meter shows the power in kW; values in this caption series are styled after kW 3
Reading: kW 0.1
